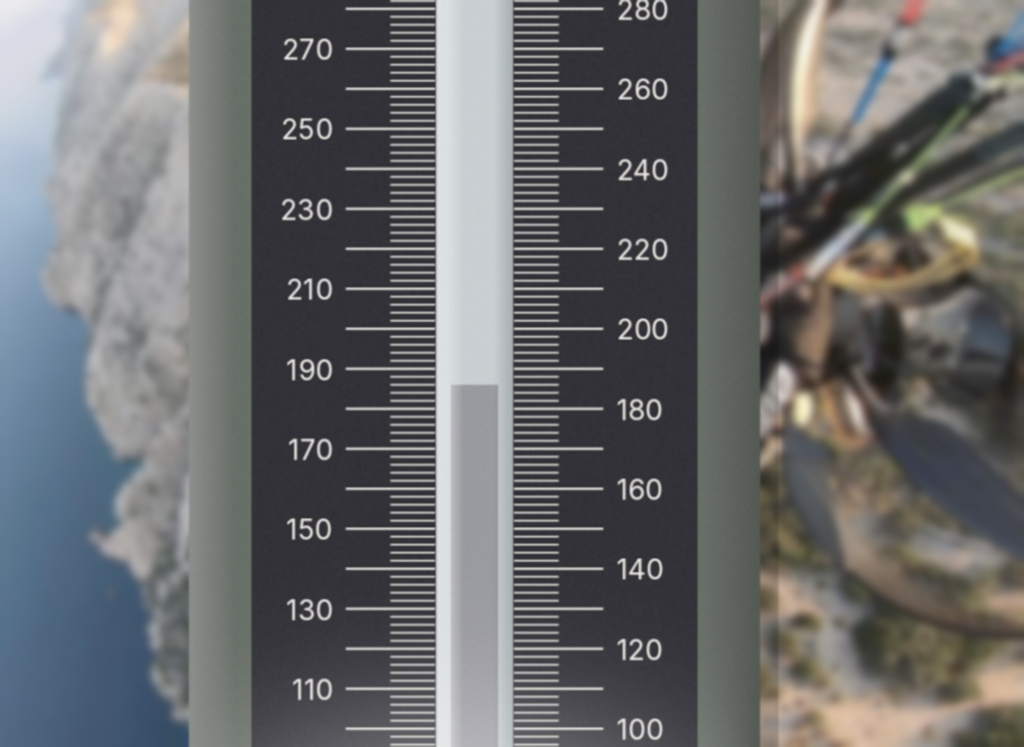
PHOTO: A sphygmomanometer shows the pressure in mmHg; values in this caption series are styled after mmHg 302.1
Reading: mmHg 186
